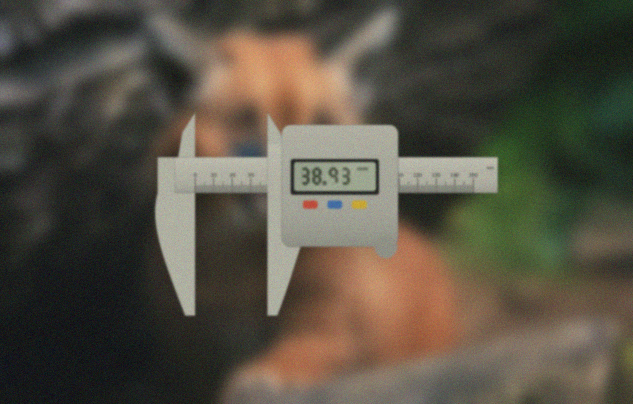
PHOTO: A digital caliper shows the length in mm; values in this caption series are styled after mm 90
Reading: mm 38.93
